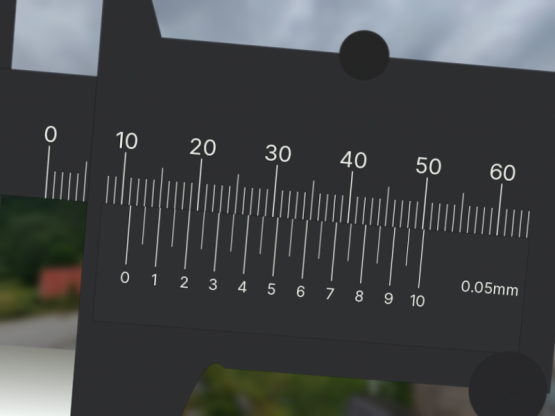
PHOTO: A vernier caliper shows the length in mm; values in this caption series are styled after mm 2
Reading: mm 11.2
